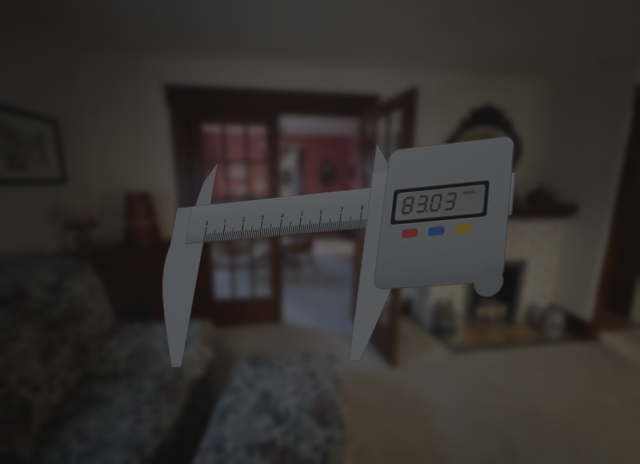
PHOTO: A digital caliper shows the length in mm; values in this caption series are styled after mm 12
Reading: mm 83.03
